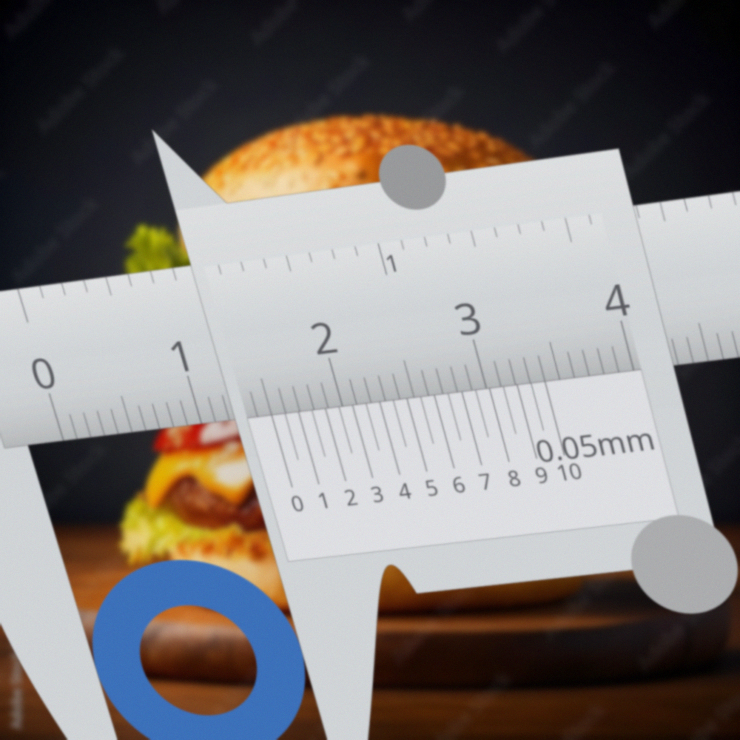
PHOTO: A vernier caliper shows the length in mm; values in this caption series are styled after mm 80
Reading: mm 15.0
